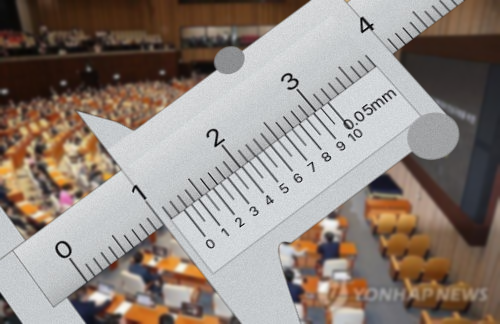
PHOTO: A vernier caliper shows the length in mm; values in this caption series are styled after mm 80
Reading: mm 12.6
